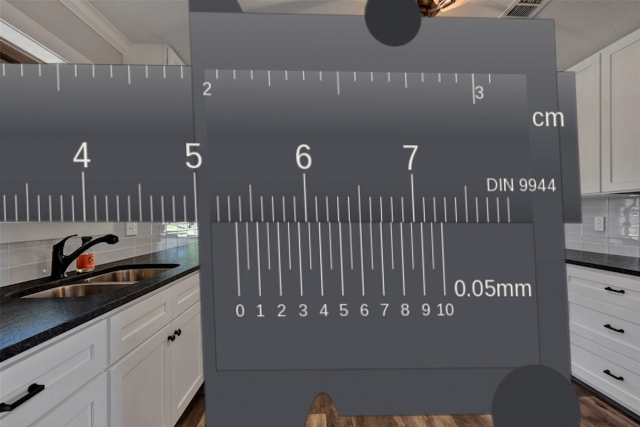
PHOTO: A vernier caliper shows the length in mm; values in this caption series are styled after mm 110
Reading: mm 53.6
